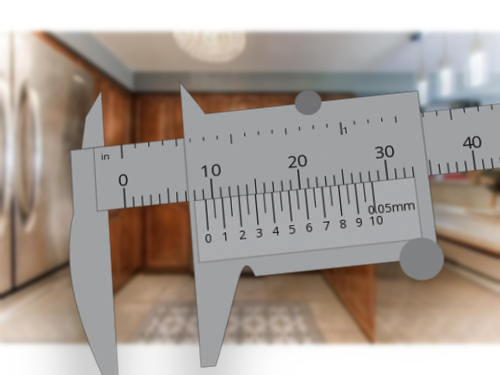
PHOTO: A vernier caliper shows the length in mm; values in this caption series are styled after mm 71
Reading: mm 9.2
